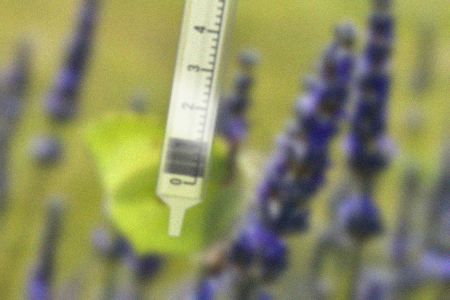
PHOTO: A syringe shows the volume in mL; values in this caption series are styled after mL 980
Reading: mL 0.2
